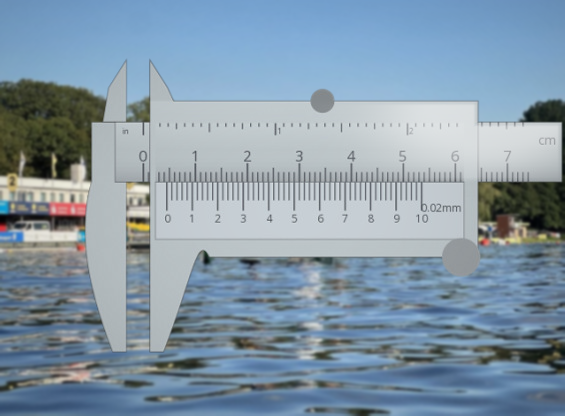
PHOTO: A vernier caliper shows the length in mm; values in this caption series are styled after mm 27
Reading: mm 4.5
